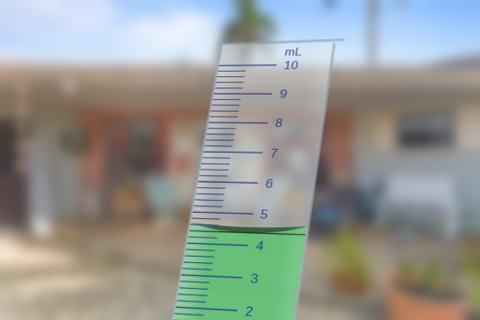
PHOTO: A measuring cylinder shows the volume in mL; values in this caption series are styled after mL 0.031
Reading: mL 4.4
